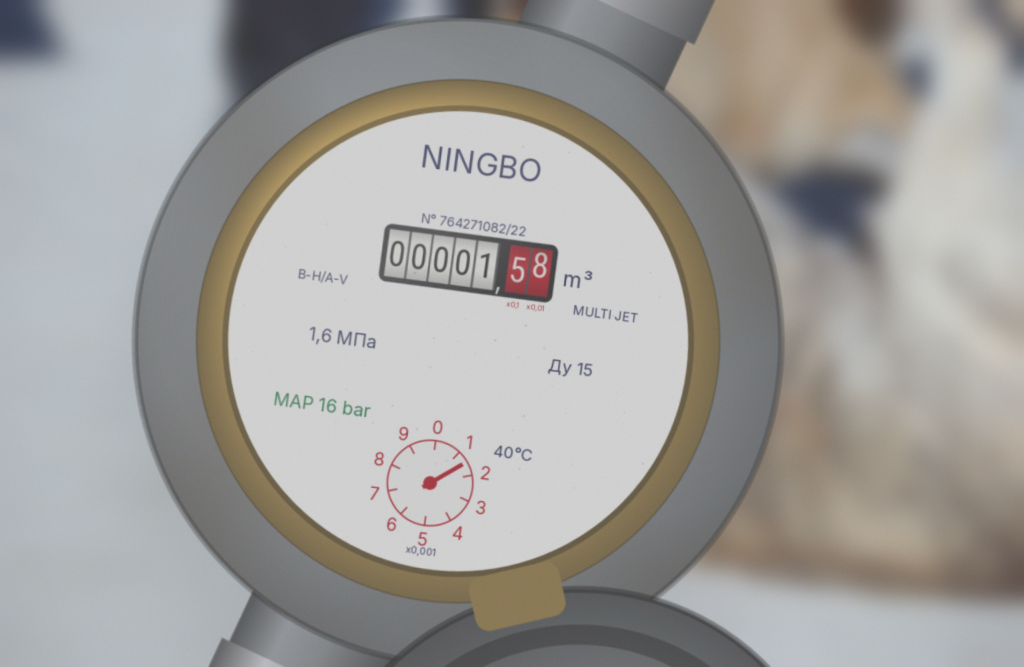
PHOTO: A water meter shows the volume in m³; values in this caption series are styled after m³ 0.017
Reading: m³ 1.581
